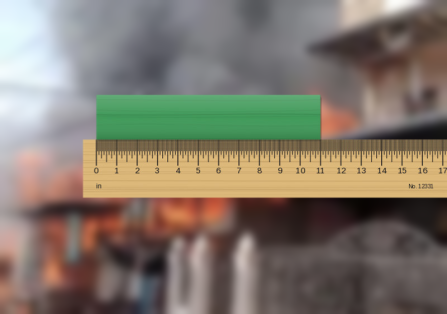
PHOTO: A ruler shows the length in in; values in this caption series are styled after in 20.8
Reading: in 11
